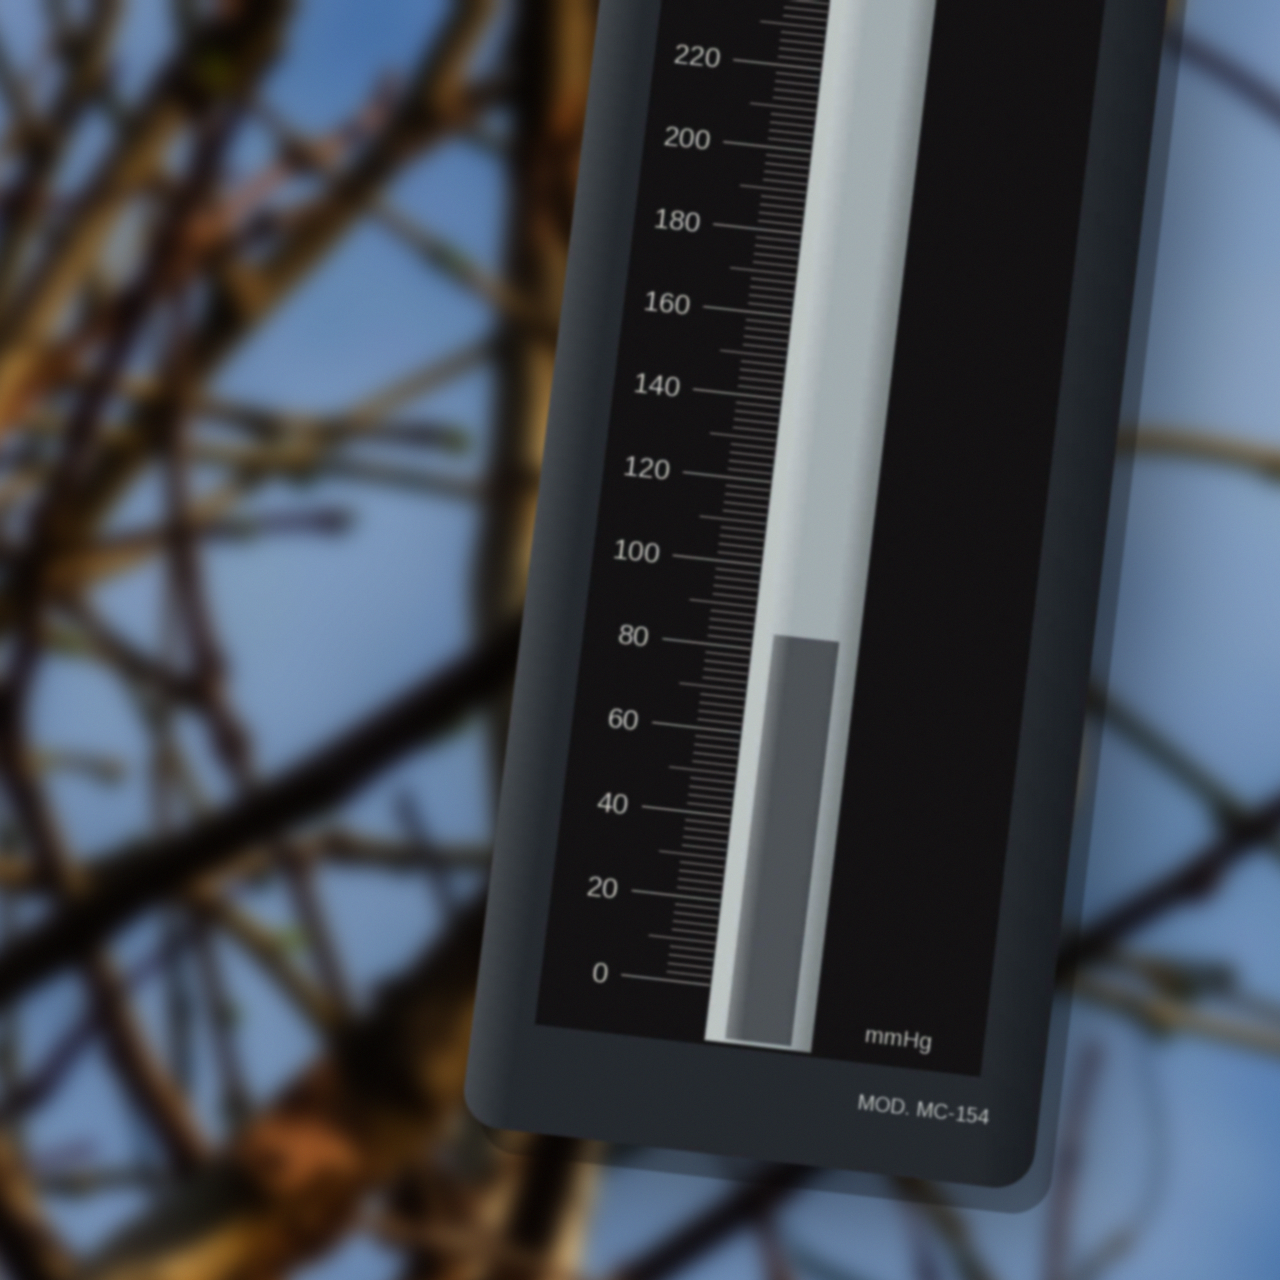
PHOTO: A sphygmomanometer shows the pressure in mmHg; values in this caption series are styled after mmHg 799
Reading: mmHg 84
